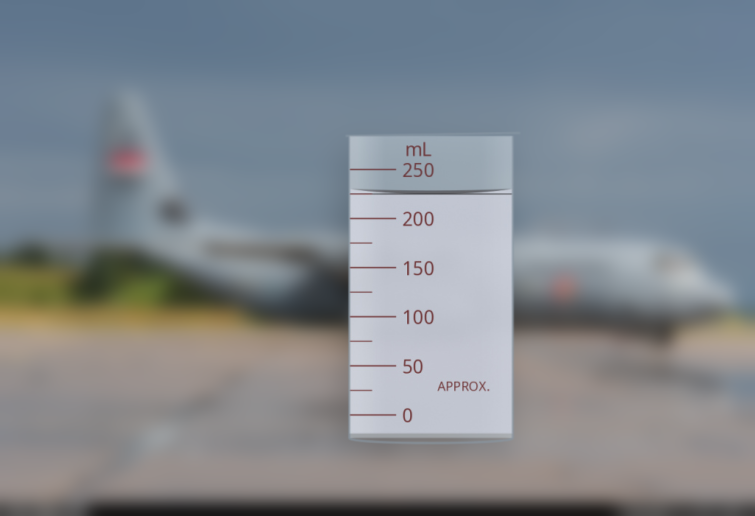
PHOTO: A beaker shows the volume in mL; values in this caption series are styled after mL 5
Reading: mL 225
